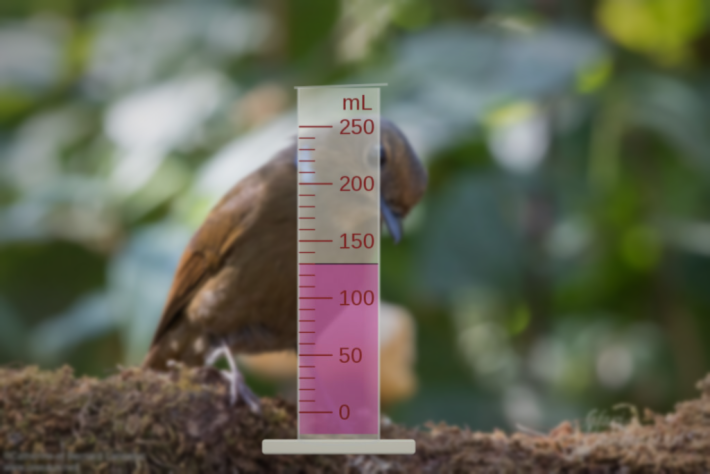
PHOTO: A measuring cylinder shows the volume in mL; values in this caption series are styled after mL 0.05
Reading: mL 130
